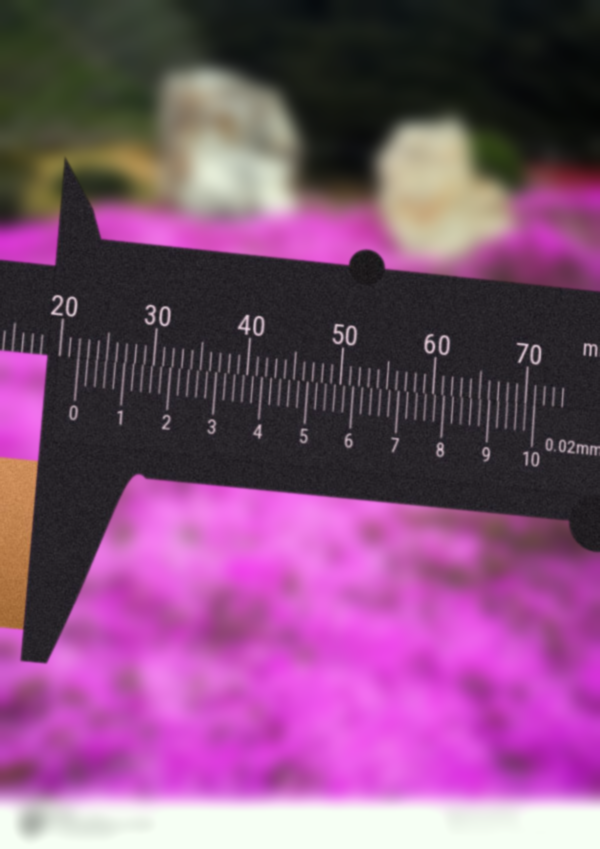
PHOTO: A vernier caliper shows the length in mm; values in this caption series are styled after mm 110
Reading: mm 22.0
